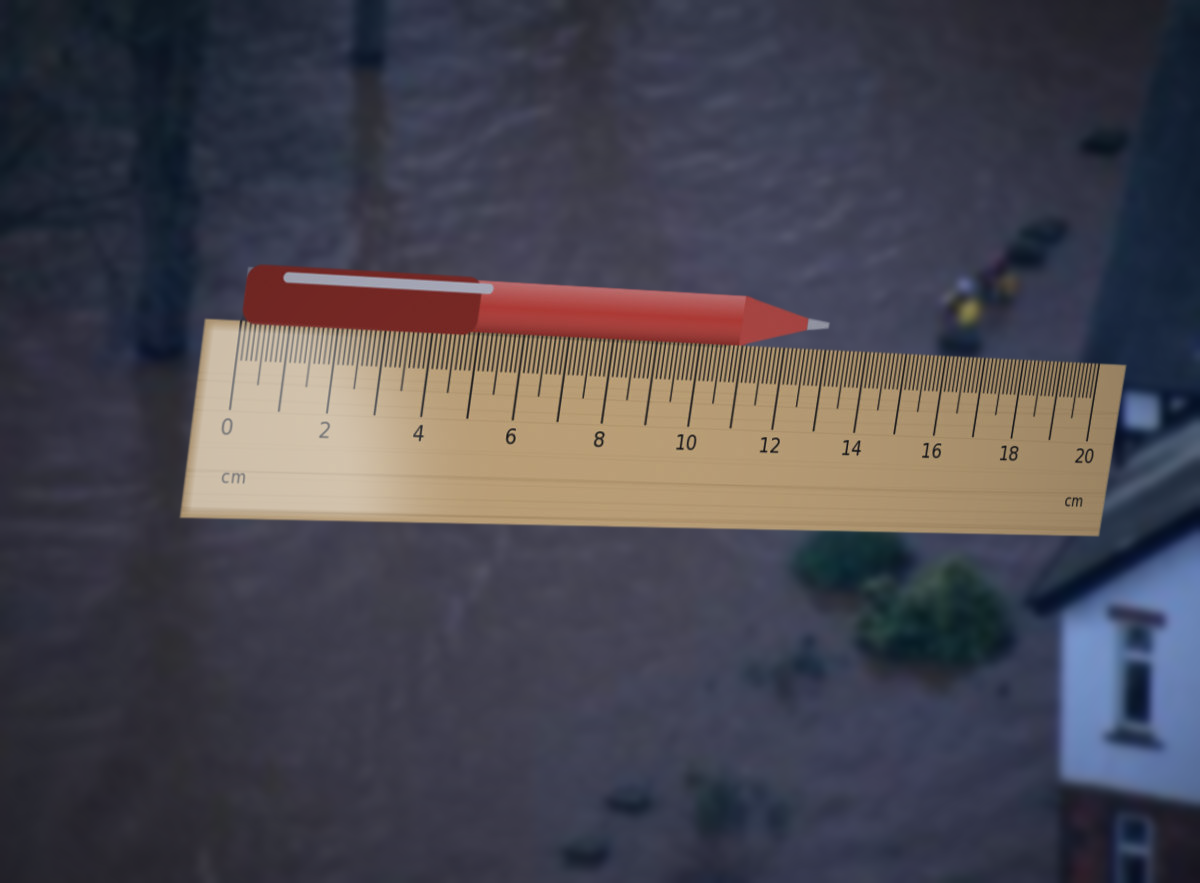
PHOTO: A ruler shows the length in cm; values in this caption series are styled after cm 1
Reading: cm 13
